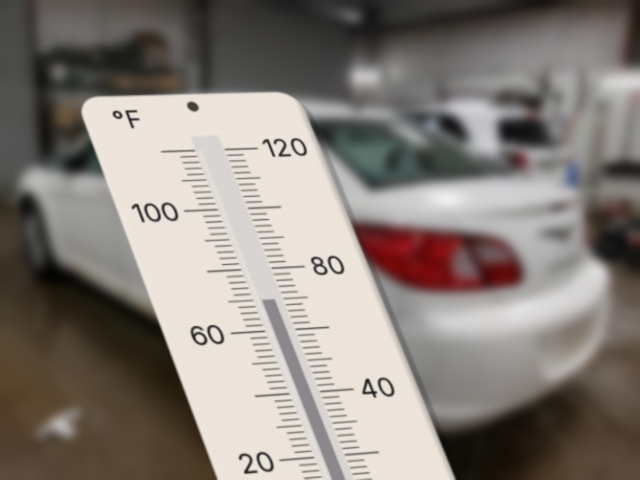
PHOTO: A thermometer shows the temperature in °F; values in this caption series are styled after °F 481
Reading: °F 70
